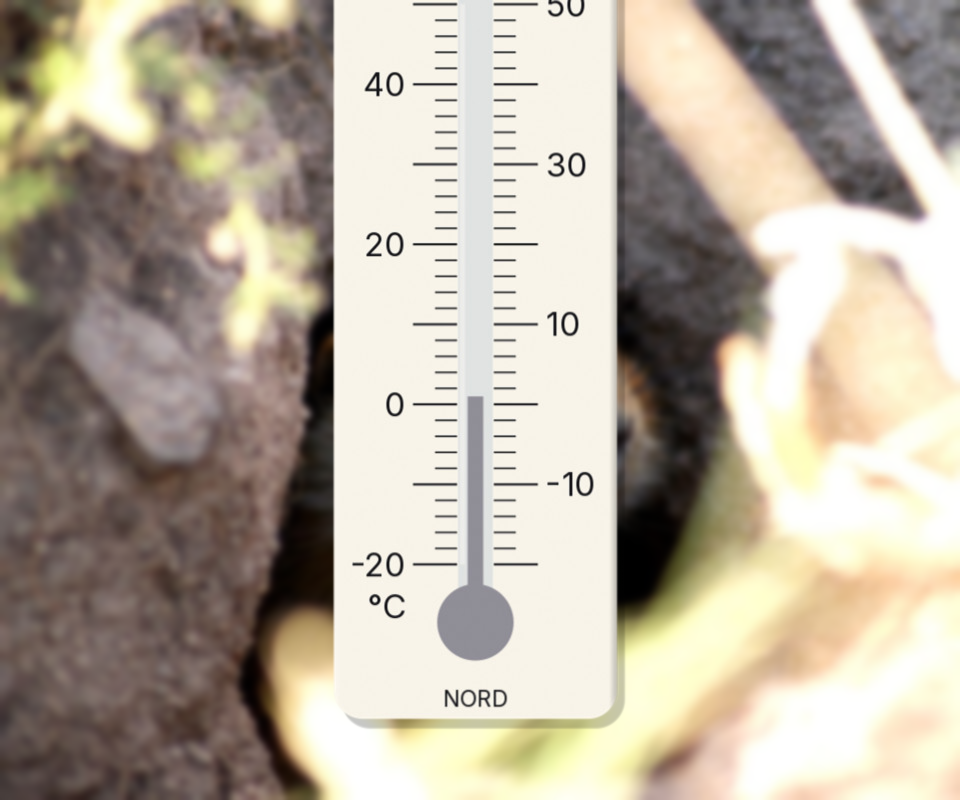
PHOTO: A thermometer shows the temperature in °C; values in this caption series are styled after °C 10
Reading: °C 1
